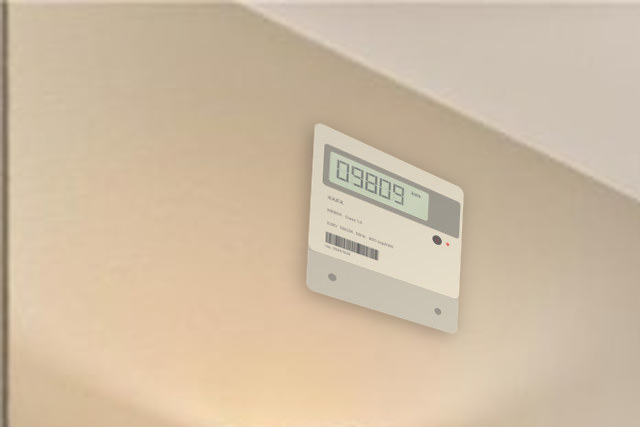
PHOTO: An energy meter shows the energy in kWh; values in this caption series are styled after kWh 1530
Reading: kWh 9809
